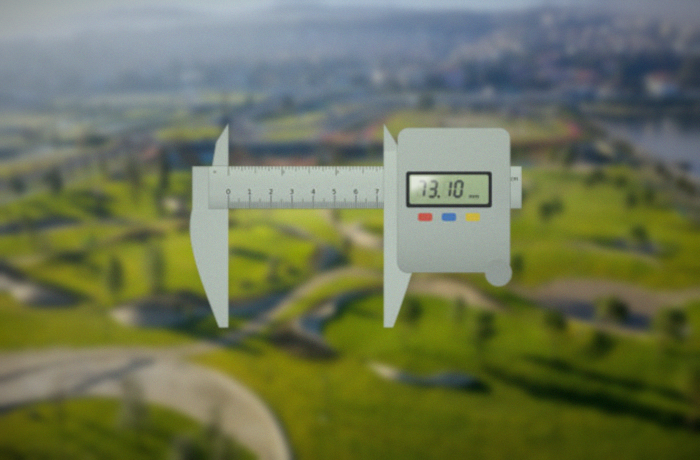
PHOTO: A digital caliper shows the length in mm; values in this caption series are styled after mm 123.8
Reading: mm 73.10
